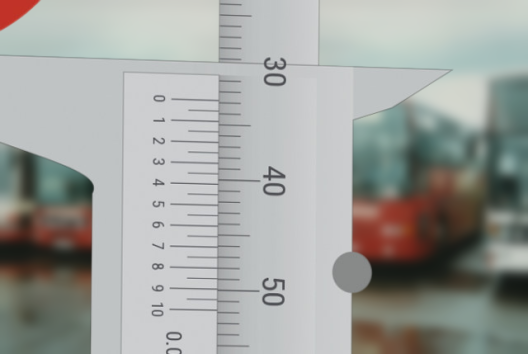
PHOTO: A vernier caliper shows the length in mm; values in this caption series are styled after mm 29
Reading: mm 32.8
